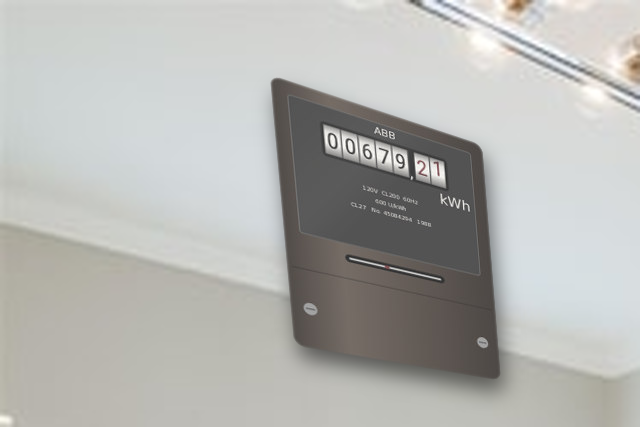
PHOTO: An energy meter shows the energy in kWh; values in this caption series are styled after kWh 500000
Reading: kWh 679.21
